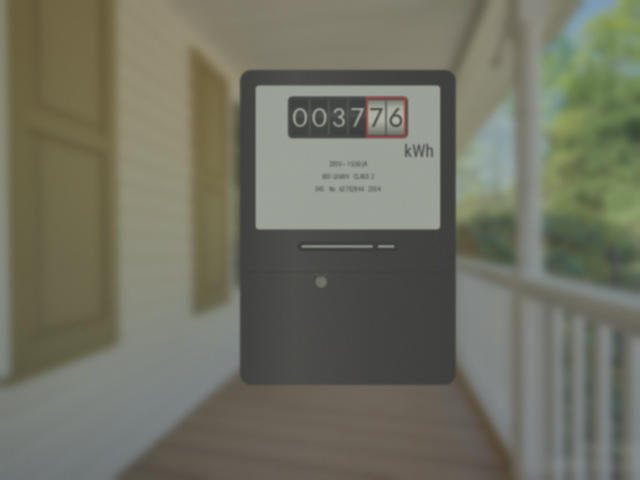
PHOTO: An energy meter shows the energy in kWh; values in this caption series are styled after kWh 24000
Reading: kWh 37.76
